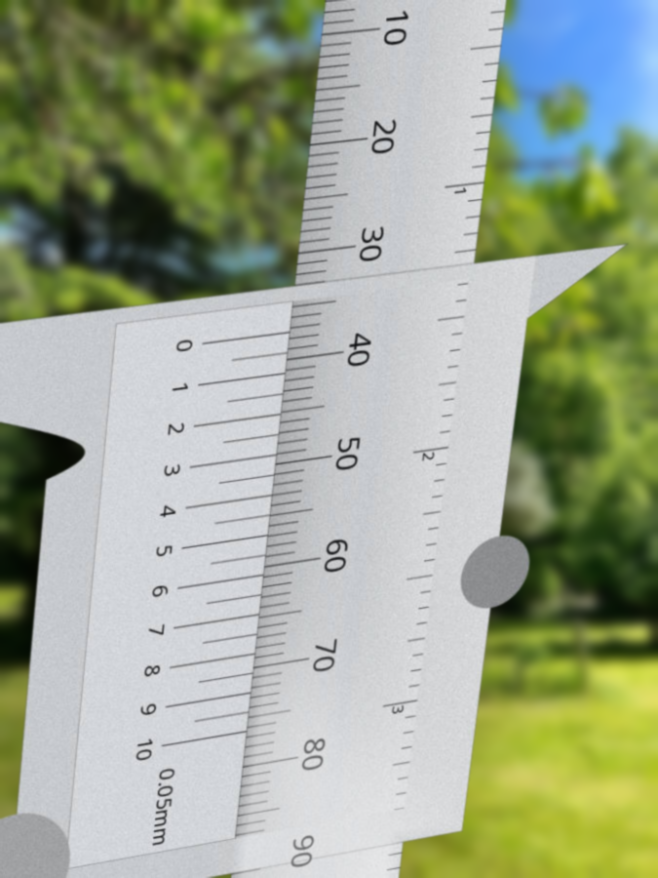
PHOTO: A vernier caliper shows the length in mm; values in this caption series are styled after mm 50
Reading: mm 37.4
